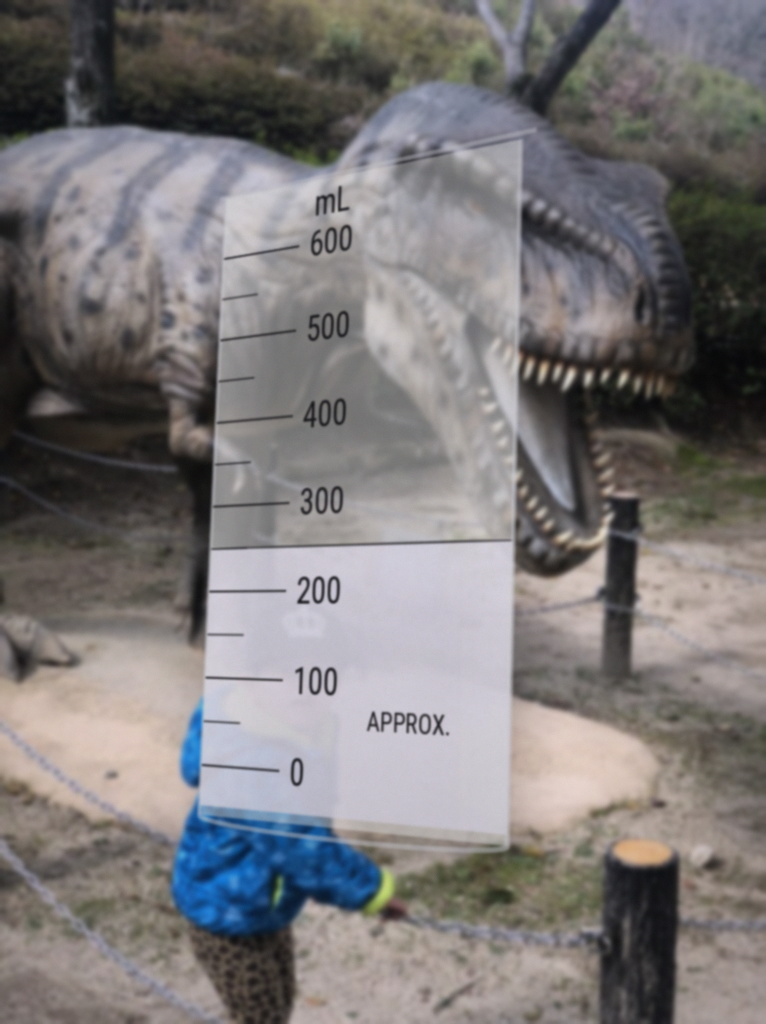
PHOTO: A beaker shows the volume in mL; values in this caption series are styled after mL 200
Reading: mL 250
